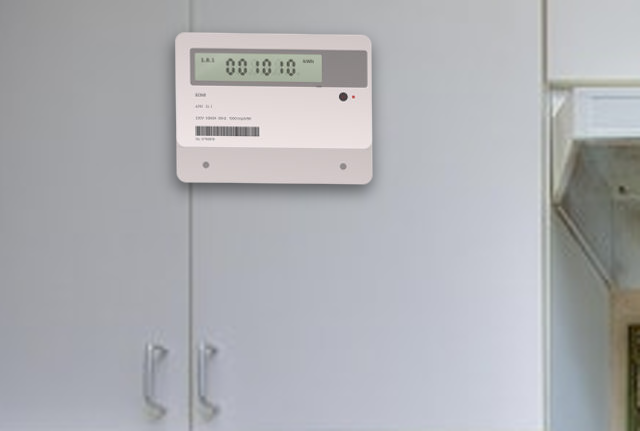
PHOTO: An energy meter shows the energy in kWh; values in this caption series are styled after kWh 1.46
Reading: kWh 1010
